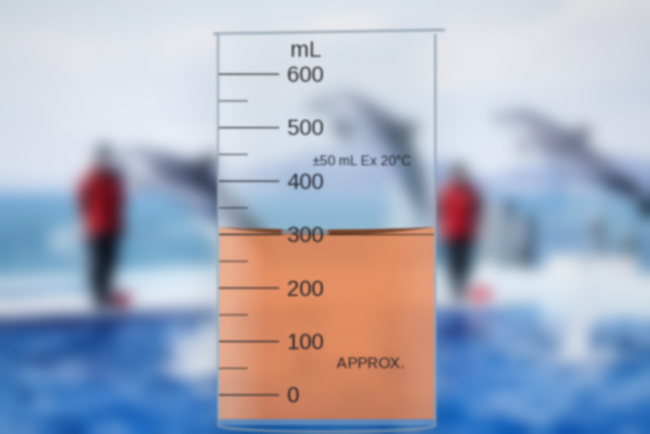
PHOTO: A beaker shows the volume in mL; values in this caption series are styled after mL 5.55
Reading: mL 300
